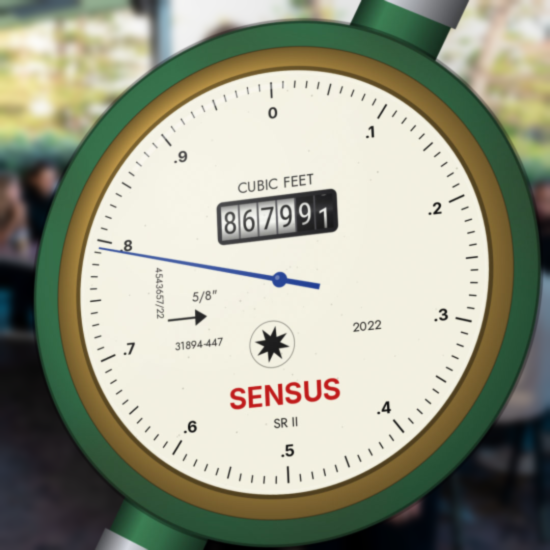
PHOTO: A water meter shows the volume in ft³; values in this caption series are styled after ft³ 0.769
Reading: ft³ 867990.79
